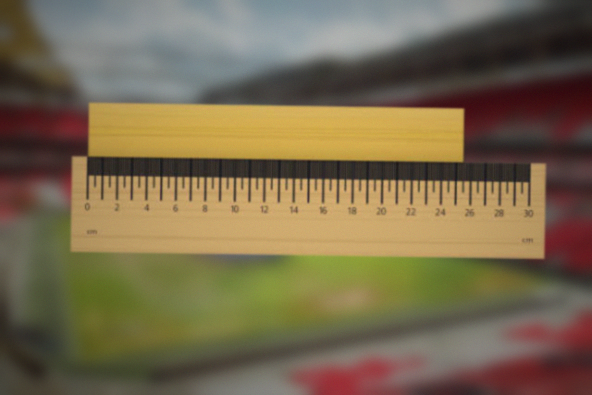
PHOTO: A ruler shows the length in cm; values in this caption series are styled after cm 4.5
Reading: cm 25.5
